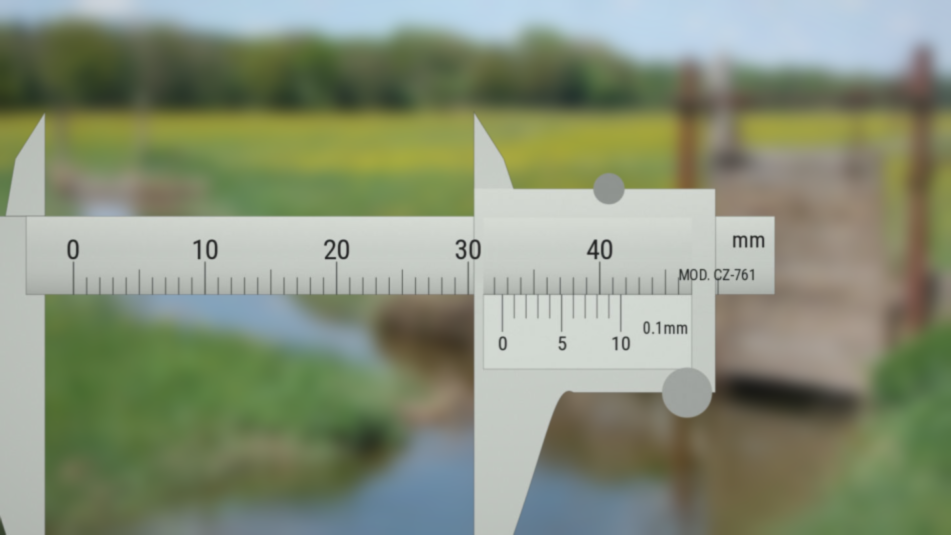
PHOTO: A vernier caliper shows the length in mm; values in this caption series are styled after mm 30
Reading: mm 32.6
